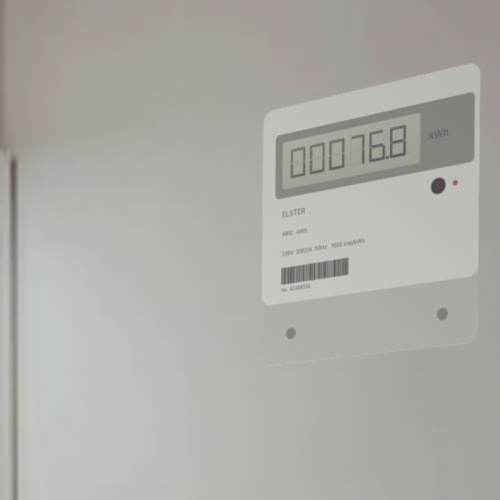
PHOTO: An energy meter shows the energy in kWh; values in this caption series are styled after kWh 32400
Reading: kWh 76.8
